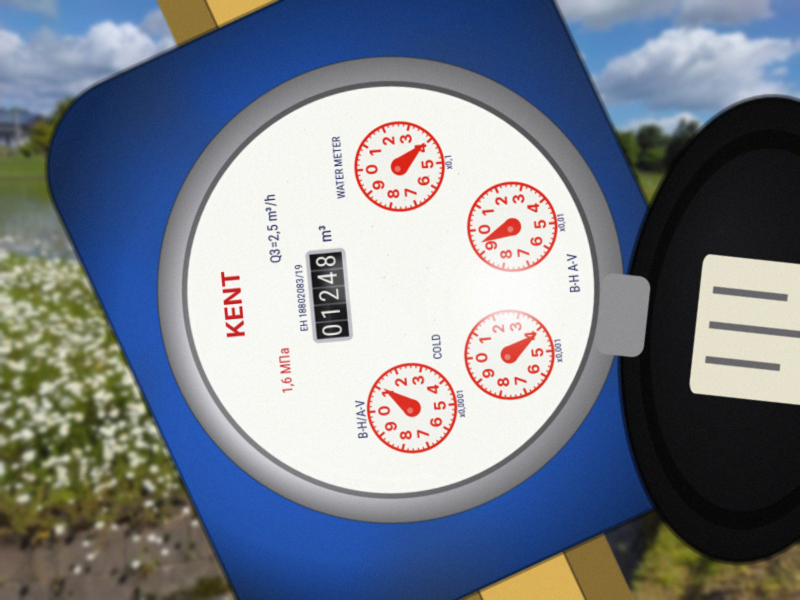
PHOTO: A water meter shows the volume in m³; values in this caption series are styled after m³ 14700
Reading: m³ 1248.3941
